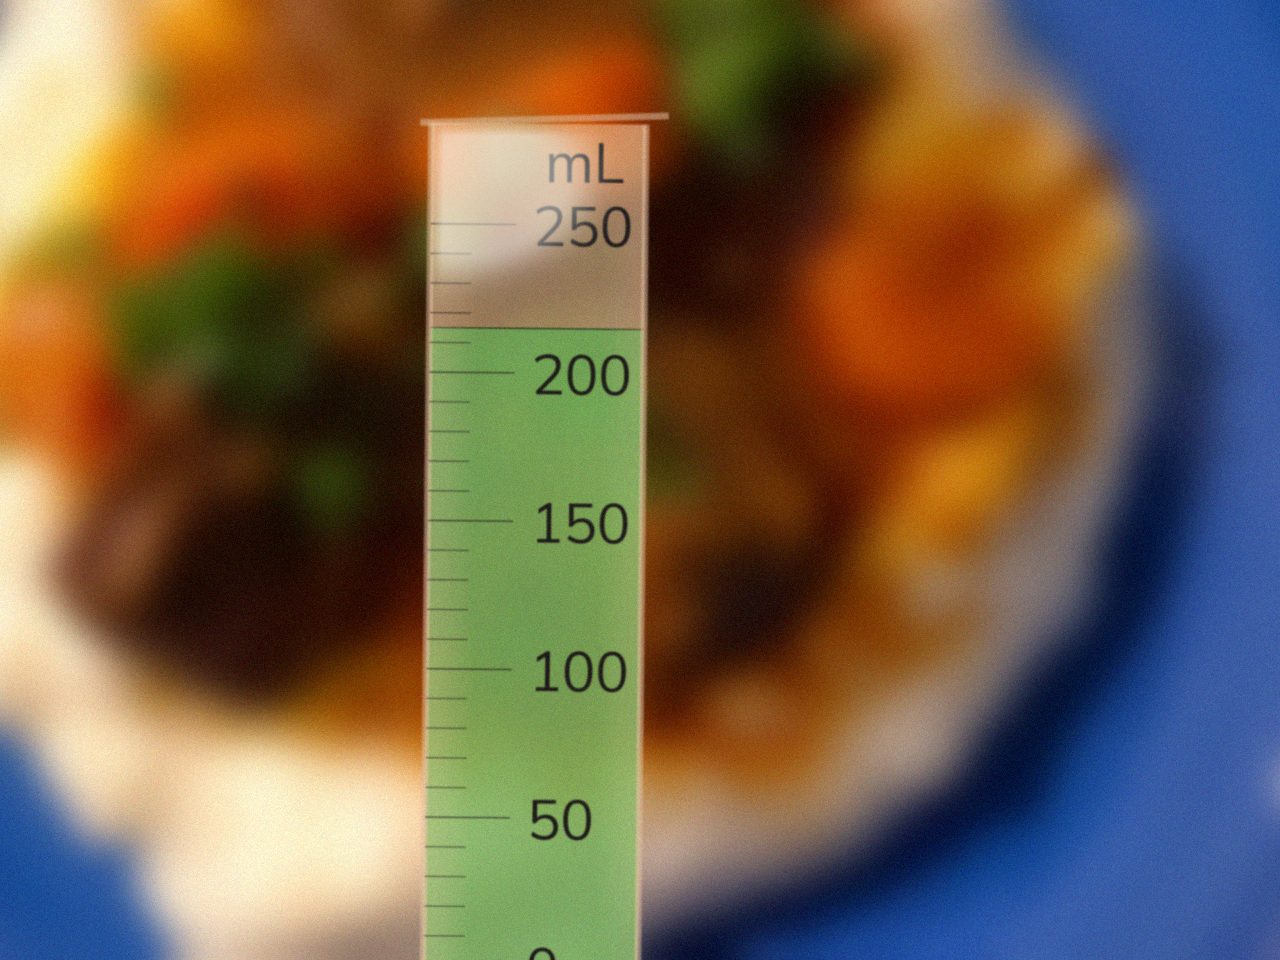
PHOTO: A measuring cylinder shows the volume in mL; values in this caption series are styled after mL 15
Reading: mL 215
